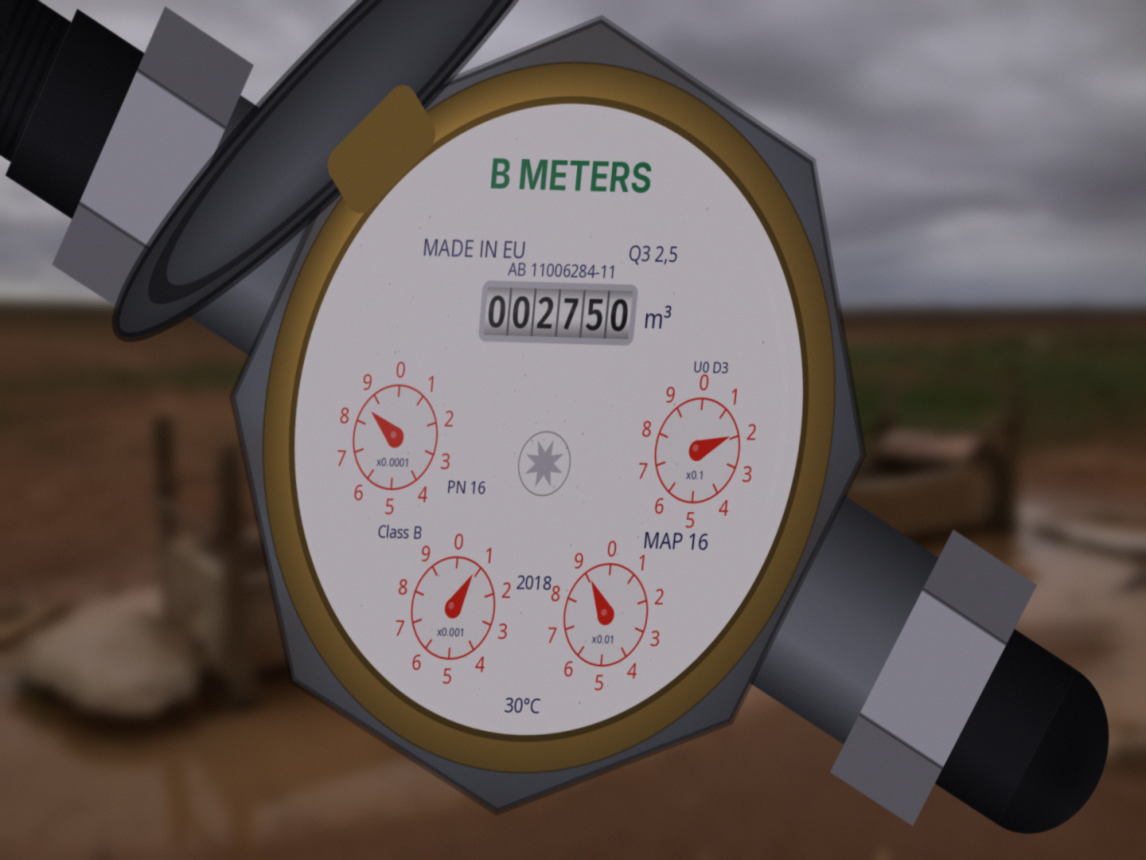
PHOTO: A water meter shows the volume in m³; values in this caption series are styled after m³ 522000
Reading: m³ 2750.1908
